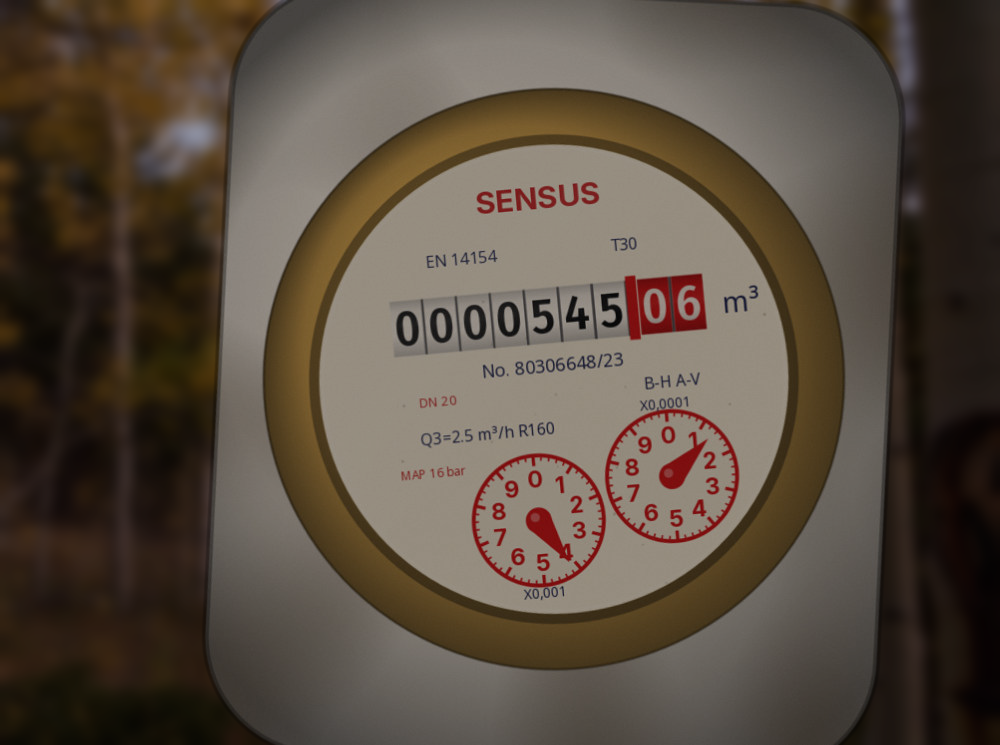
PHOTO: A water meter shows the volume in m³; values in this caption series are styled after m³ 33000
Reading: m³ 545.0641
